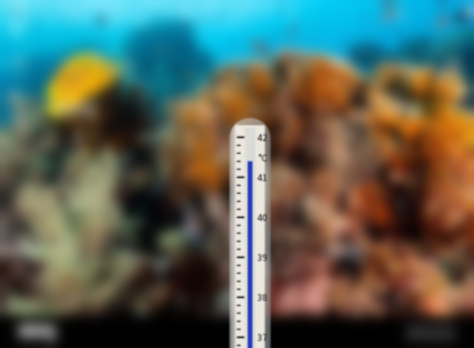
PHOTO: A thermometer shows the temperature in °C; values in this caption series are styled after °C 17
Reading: °C 41.4
